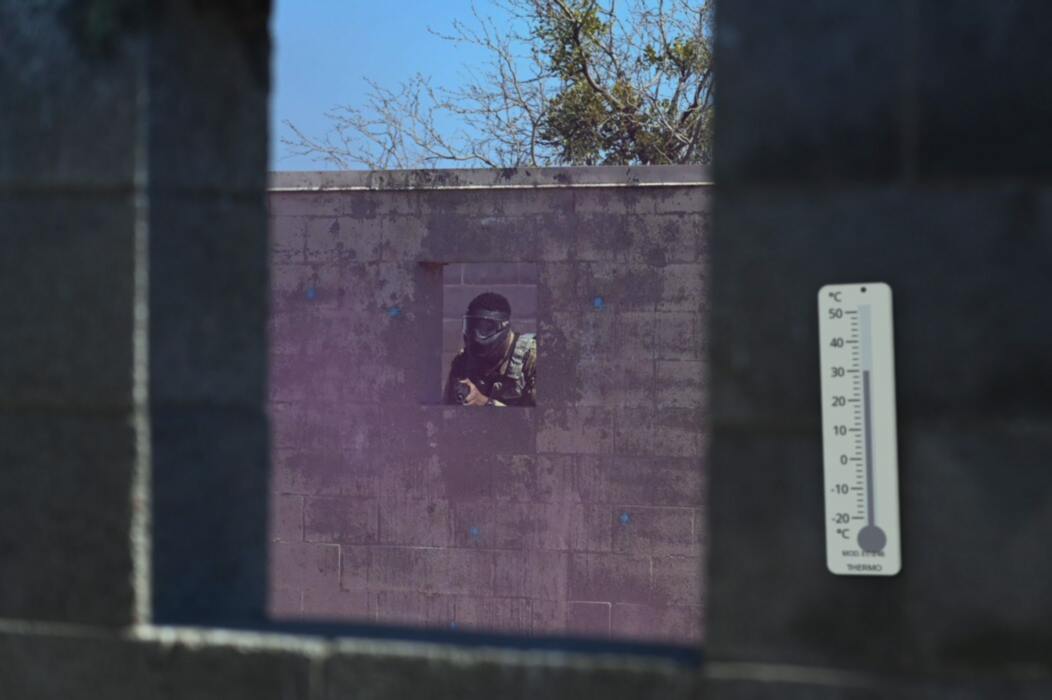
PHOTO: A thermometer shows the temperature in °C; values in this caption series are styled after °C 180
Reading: °C 30
